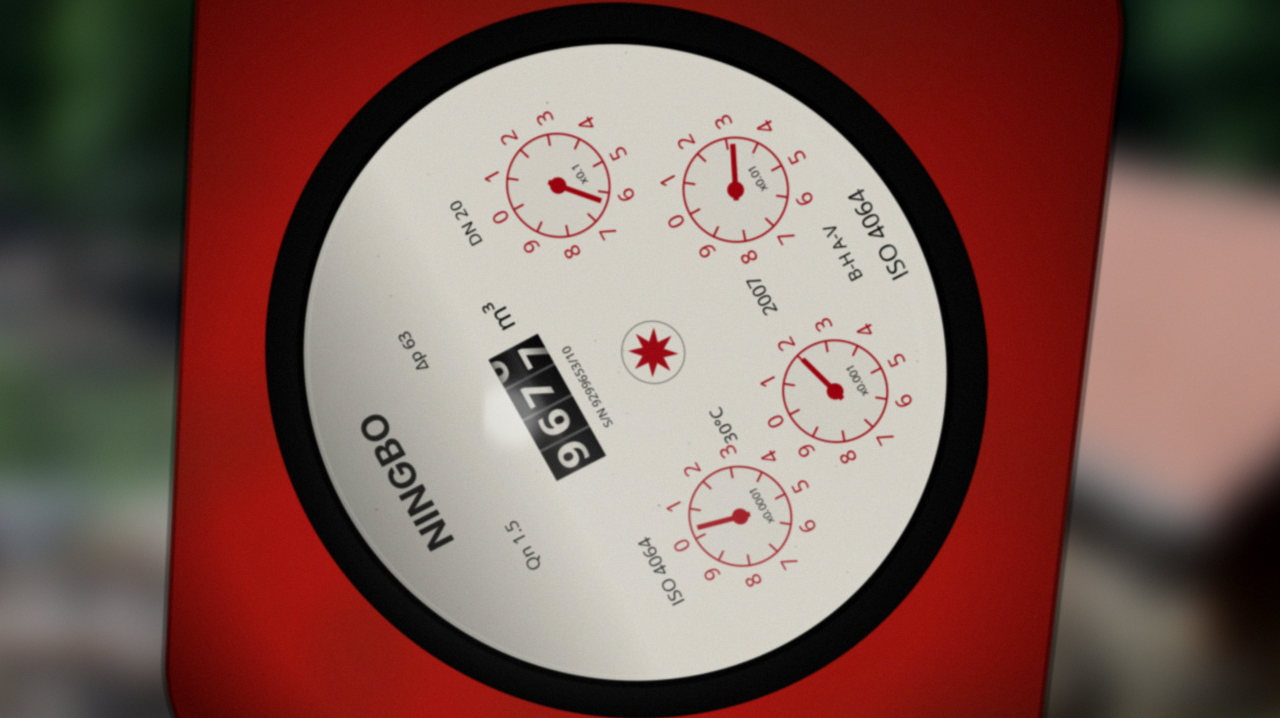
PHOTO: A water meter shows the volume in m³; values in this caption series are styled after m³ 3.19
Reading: m³ 9676.6320
